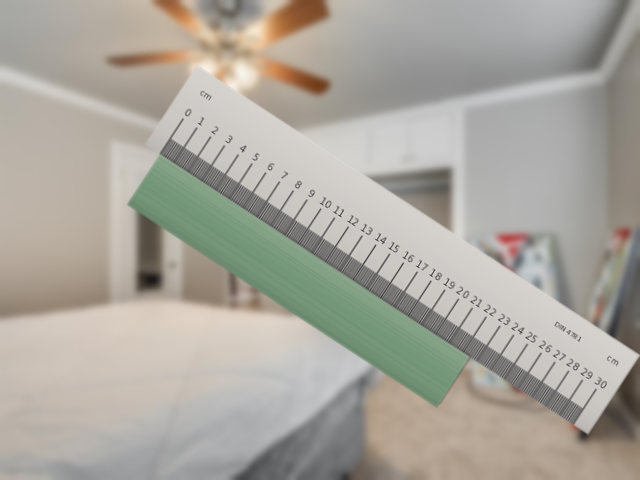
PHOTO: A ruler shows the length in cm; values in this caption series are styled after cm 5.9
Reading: cm 22.5
